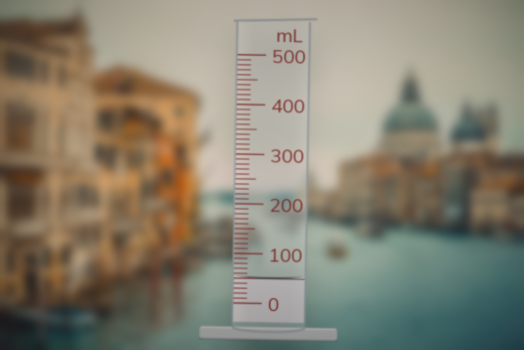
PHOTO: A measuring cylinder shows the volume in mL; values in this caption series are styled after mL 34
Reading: mL 50
